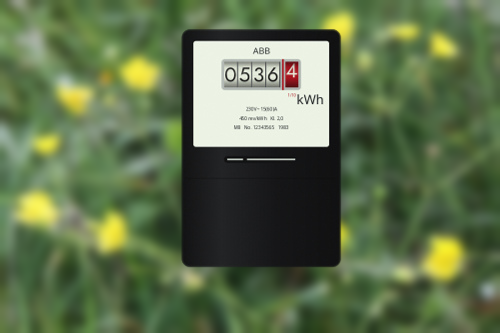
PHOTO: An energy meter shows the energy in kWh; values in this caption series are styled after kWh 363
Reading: kWh 536.4
